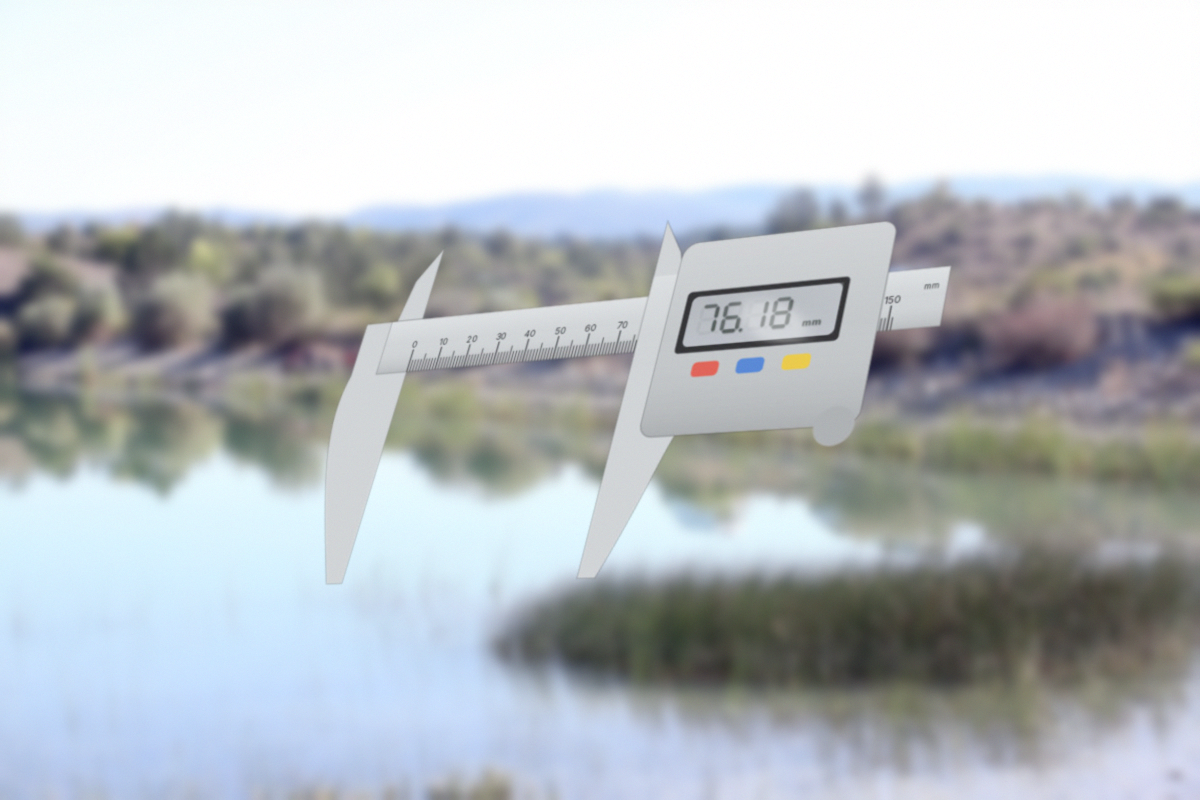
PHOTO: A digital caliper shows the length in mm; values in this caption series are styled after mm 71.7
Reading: mm 76.18
